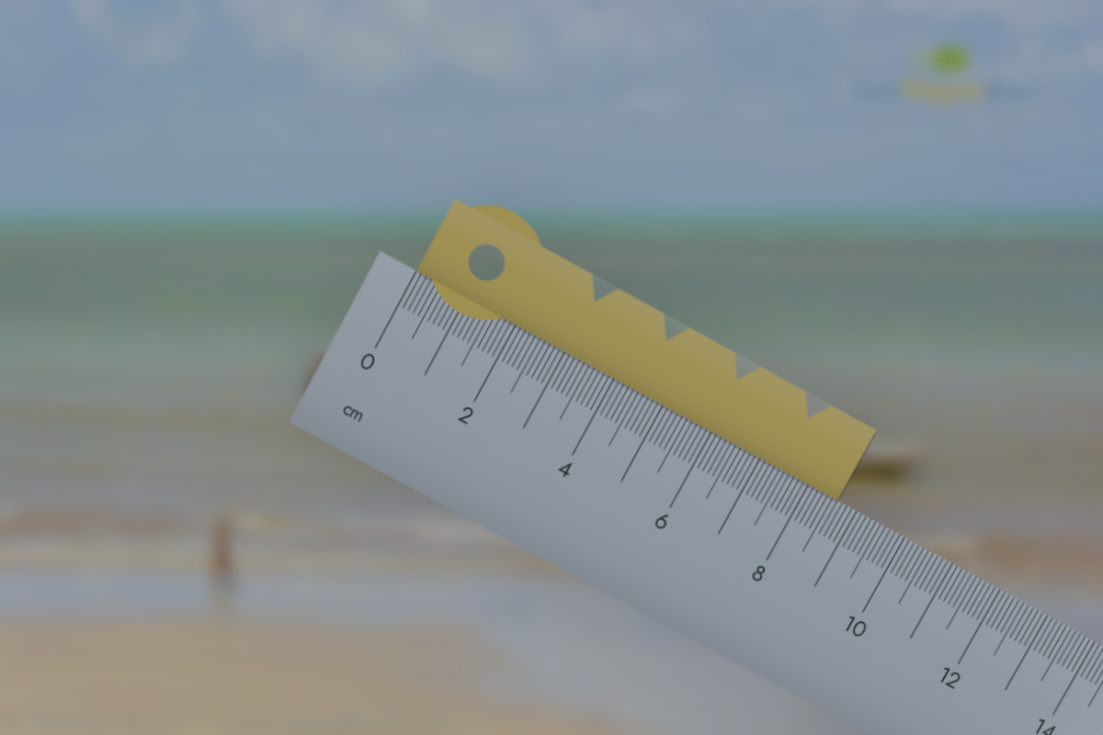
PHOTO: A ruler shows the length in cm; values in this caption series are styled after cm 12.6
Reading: cm 8.6
